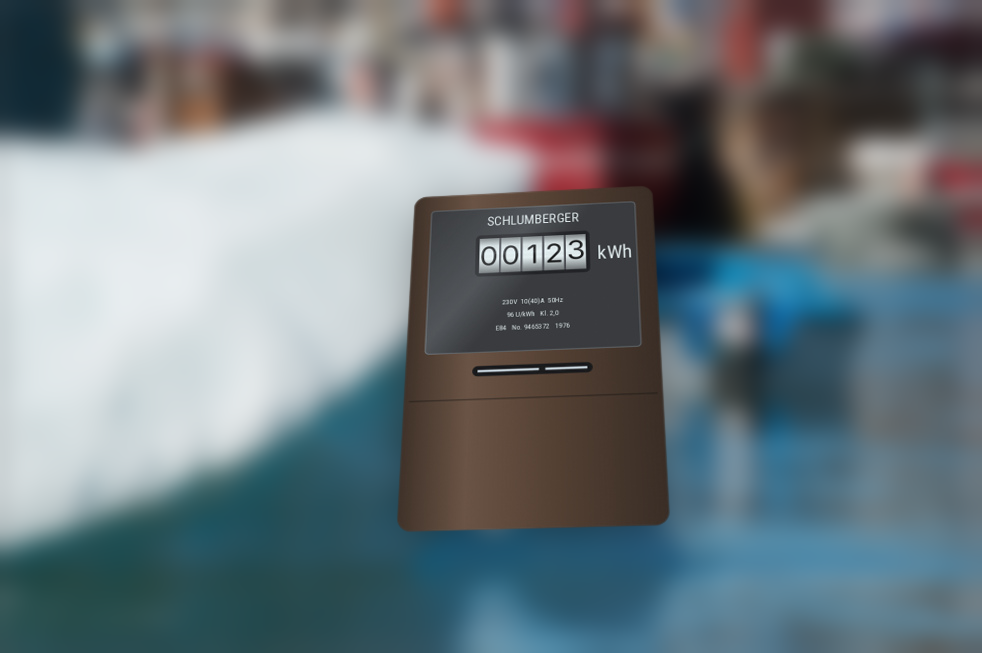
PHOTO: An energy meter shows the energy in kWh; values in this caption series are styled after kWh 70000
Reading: kWh 123
